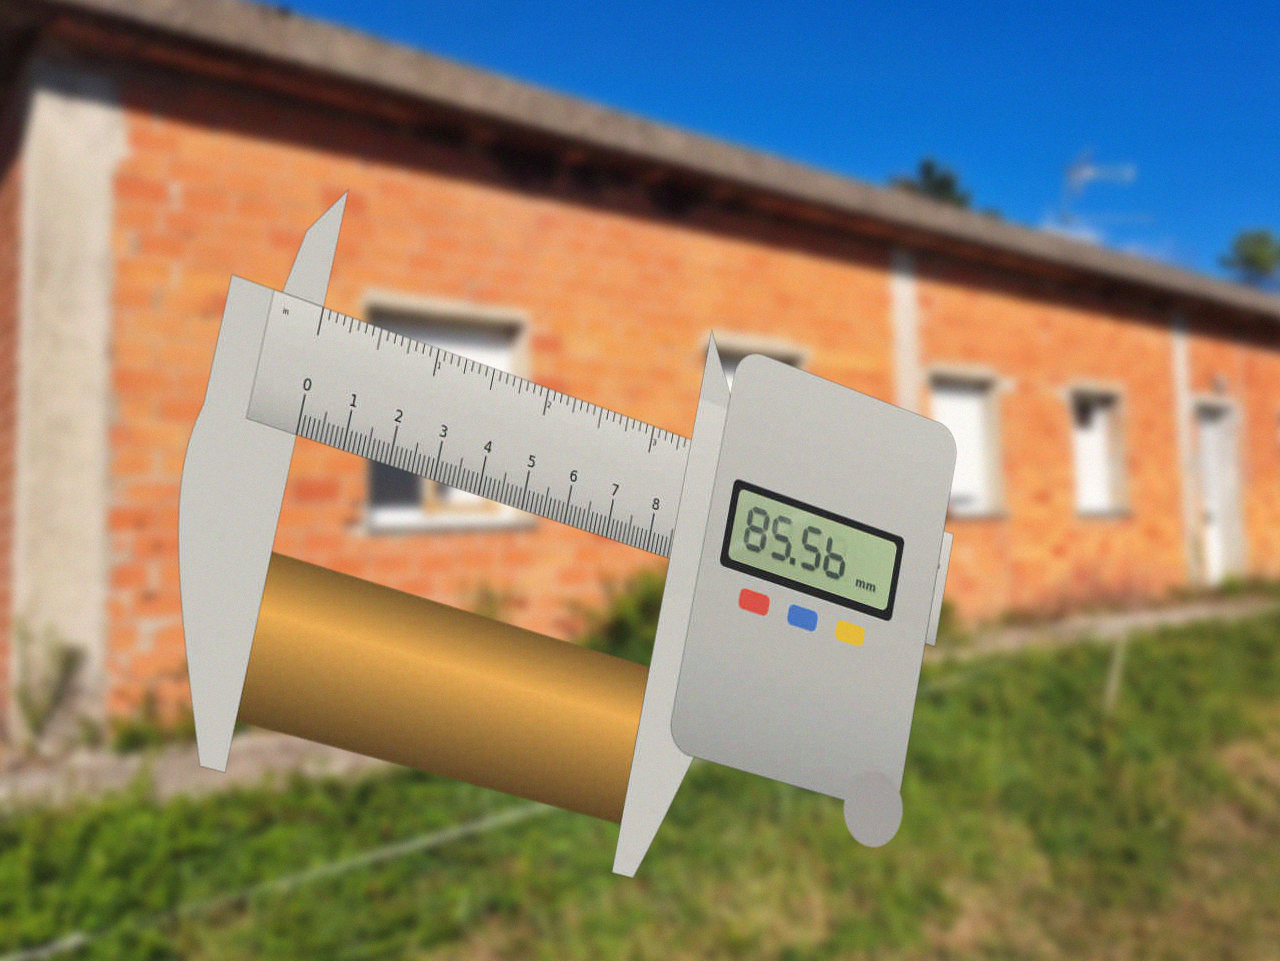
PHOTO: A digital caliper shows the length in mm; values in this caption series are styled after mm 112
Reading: mm 85.56
